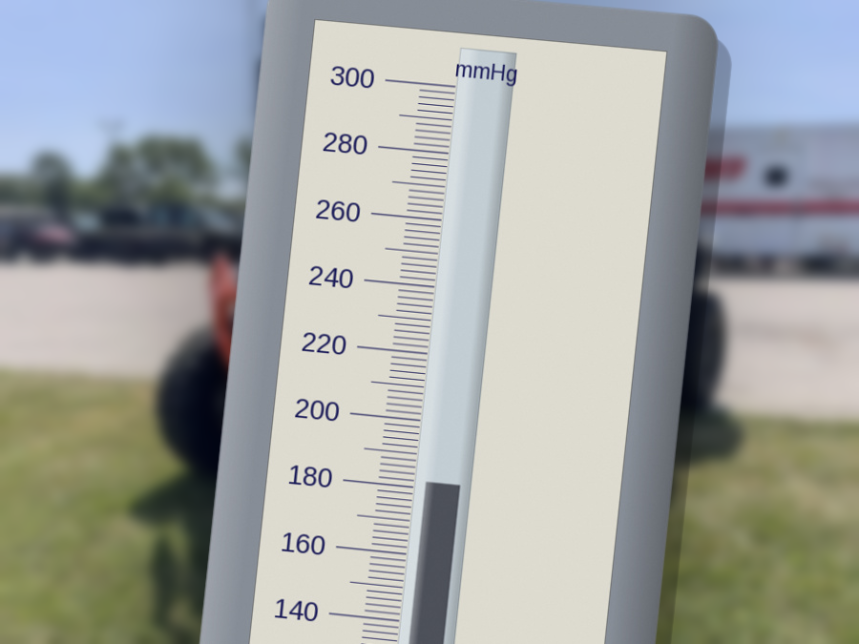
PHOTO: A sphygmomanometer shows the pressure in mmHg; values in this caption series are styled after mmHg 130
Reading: mmHg 182
